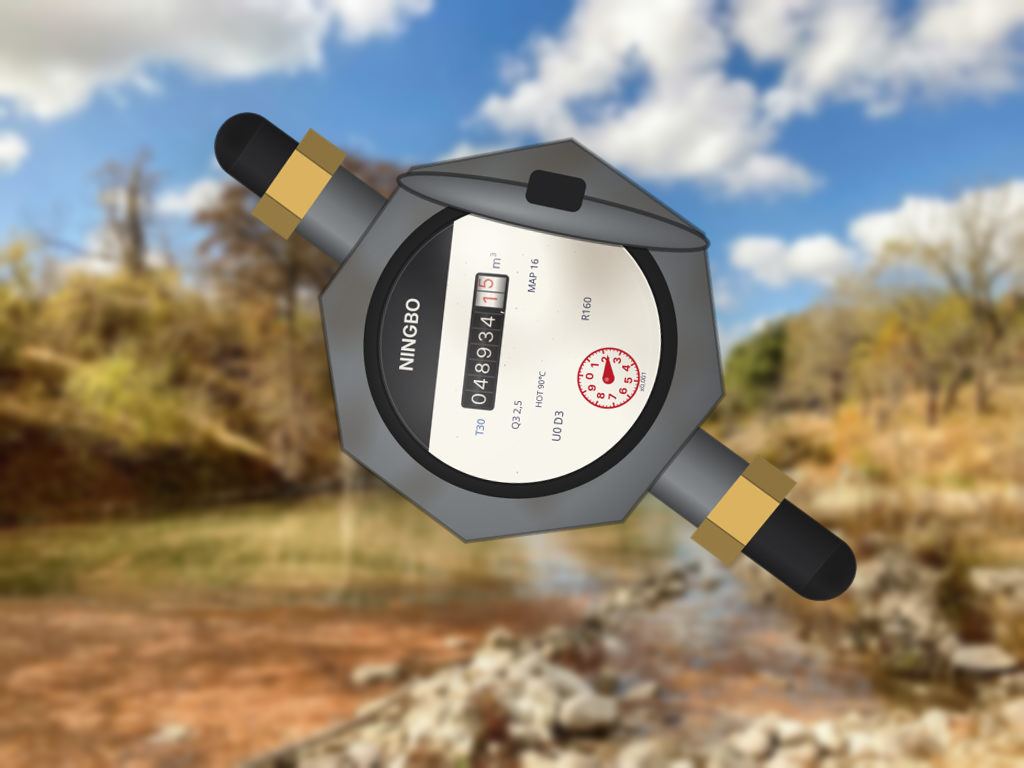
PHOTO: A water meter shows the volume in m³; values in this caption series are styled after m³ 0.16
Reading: m³ 48934.152
